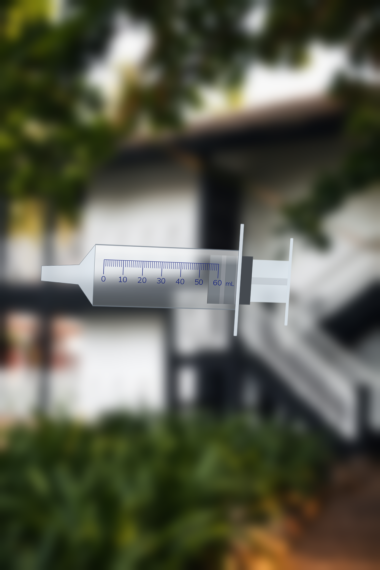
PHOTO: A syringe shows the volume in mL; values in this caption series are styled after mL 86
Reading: mL 55
